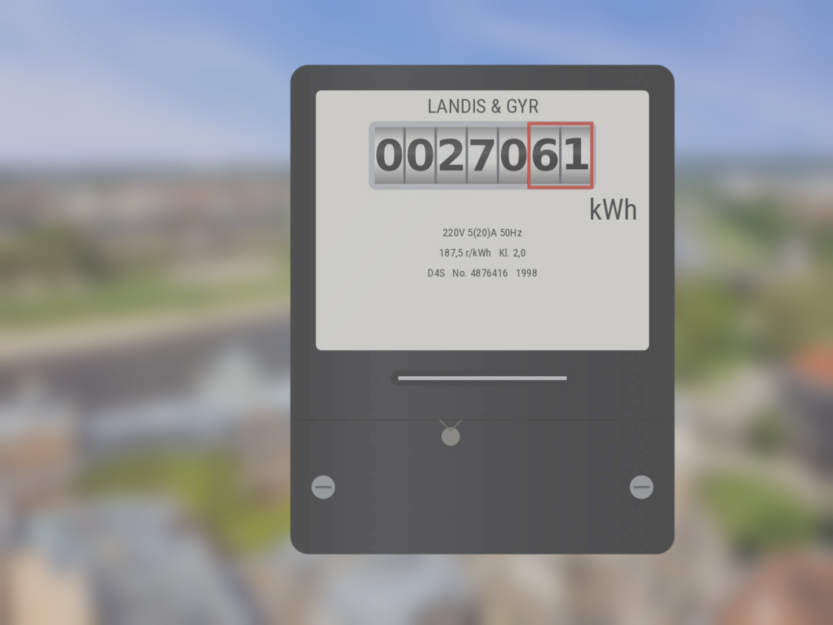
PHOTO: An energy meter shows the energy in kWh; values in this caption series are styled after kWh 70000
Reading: kWh 270.61
